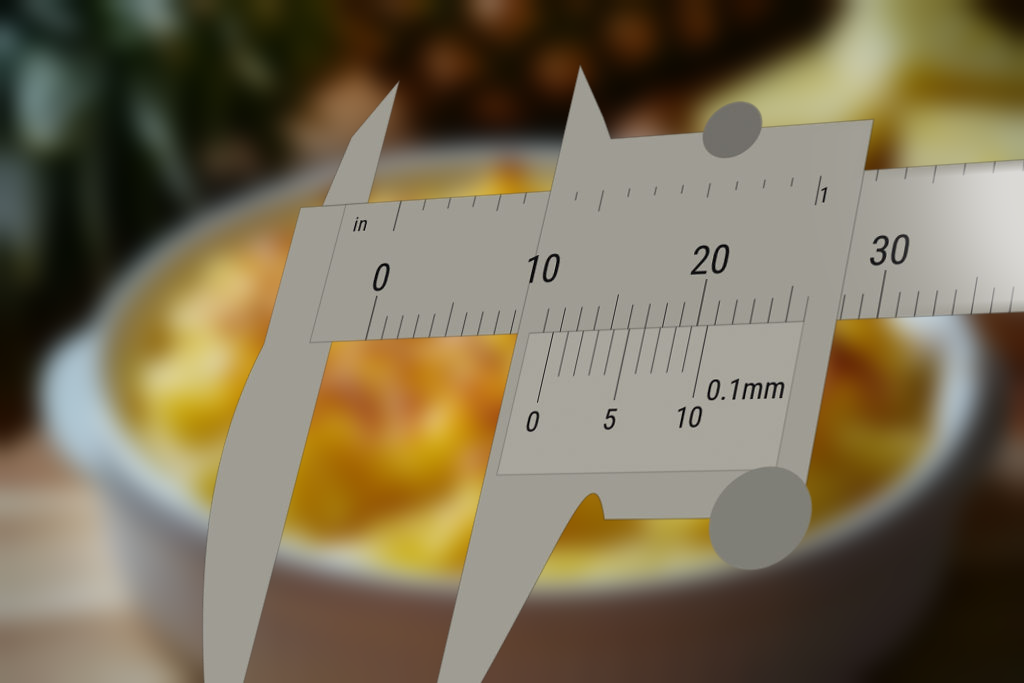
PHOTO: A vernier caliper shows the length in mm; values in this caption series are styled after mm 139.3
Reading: mm 11.6
